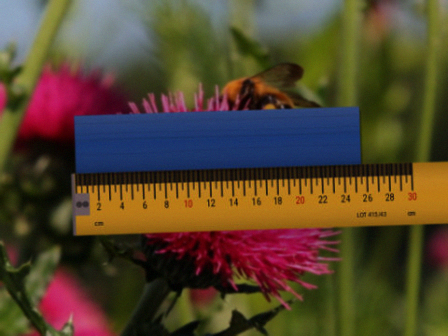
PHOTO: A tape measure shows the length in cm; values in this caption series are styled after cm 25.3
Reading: cm 25.5
